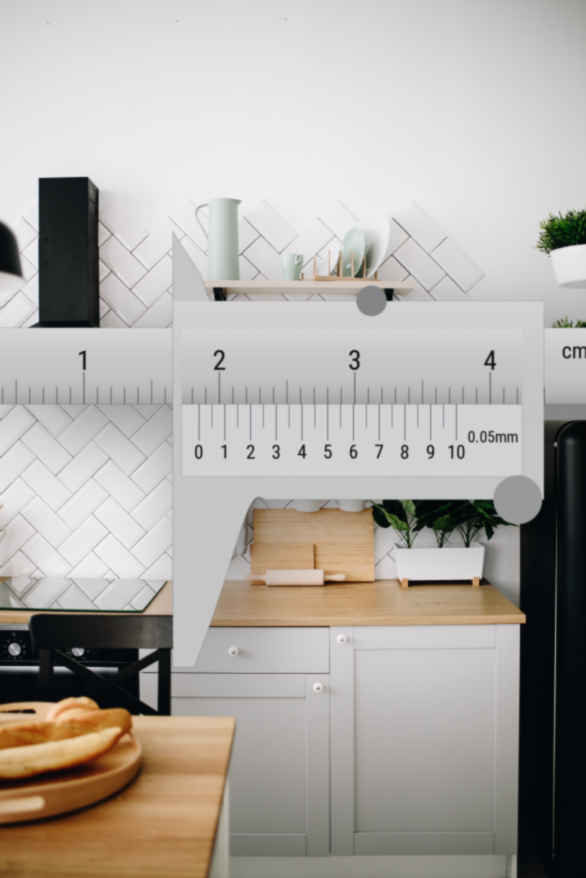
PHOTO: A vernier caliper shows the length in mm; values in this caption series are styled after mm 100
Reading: mm 18.5
